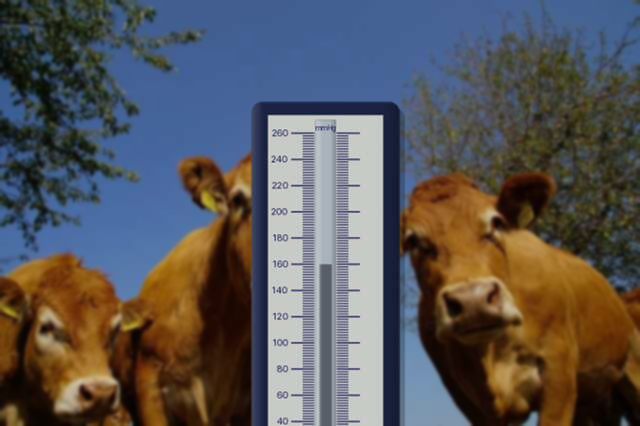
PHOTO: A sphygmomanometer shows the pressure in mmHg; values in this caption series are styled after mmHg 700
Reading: mmHg 160
